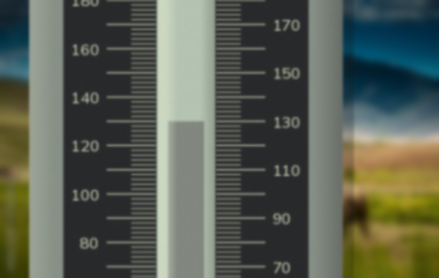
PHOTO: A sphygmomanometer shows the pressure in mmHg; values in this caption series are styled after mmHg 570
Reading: mmHg 130
